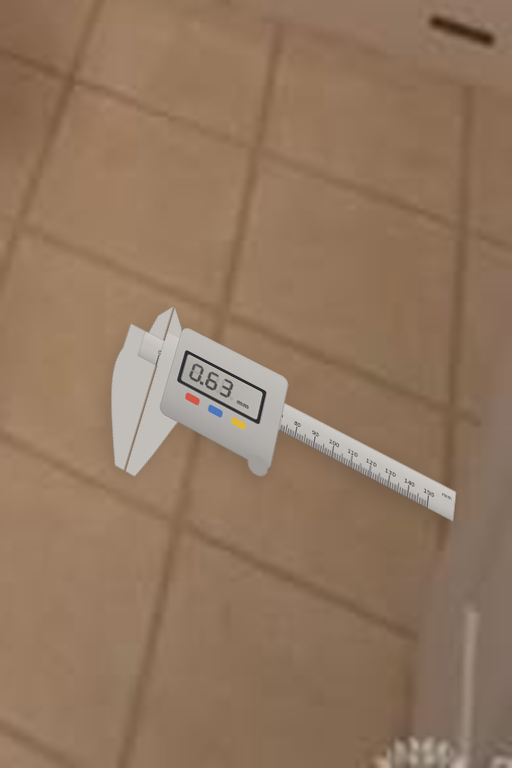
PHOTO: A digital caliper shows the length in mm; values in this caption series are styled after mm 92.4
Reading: mm 0.63
